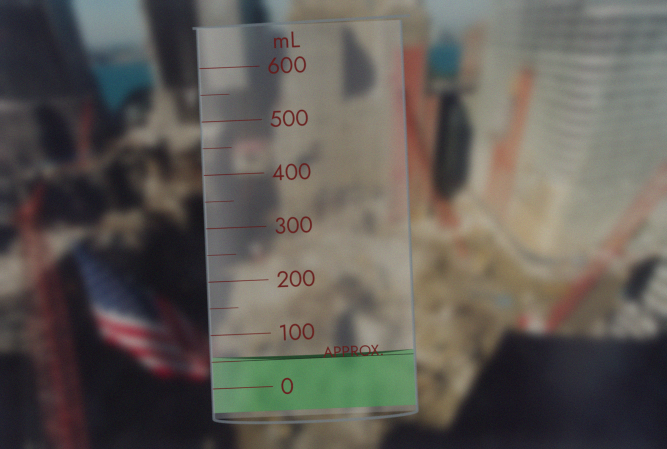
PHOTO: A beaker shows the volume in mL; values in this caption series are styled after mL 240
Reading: mL 50
